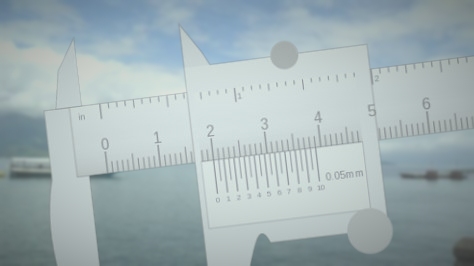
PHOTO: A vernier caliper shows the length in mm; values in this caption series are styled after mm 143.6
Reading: mm 20.0
